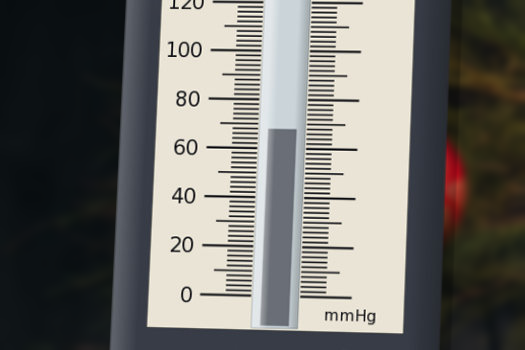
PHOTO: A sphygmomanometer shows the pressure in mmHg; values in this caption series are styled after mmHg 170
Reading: mmHg 68
